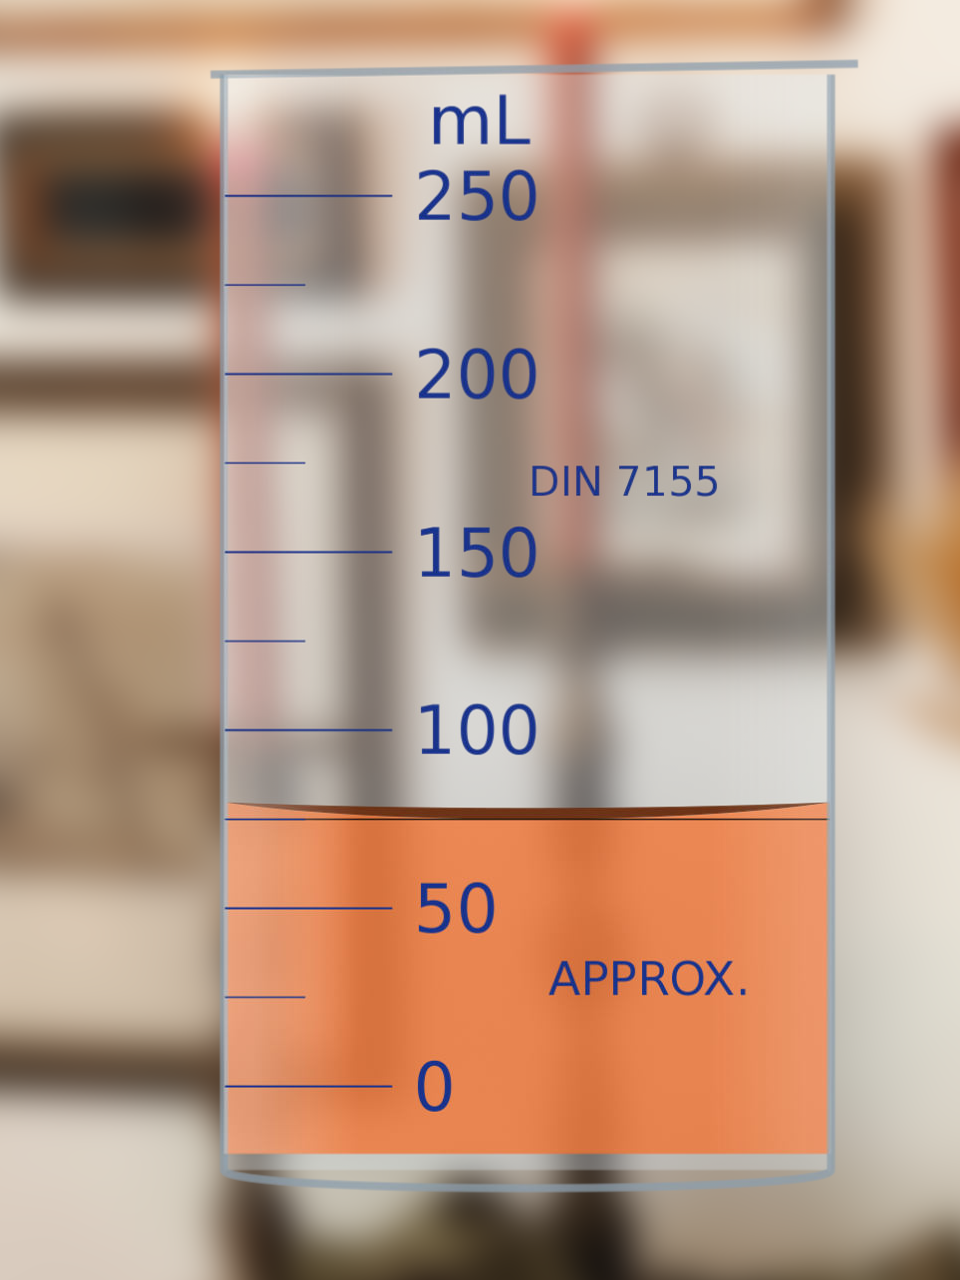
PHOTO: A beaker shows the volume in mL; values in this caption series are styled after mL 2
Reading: mL 75
